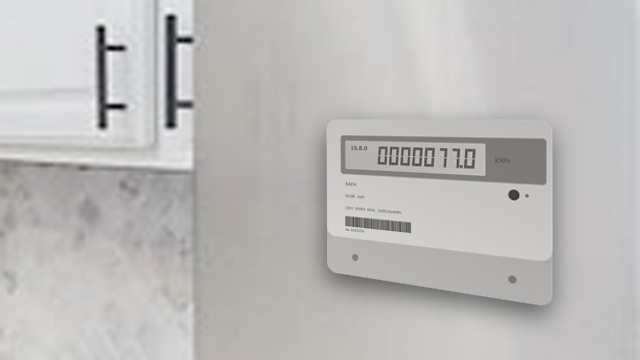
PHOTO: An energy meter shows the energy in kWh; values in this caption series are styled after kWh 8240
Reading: kWh 77.0
